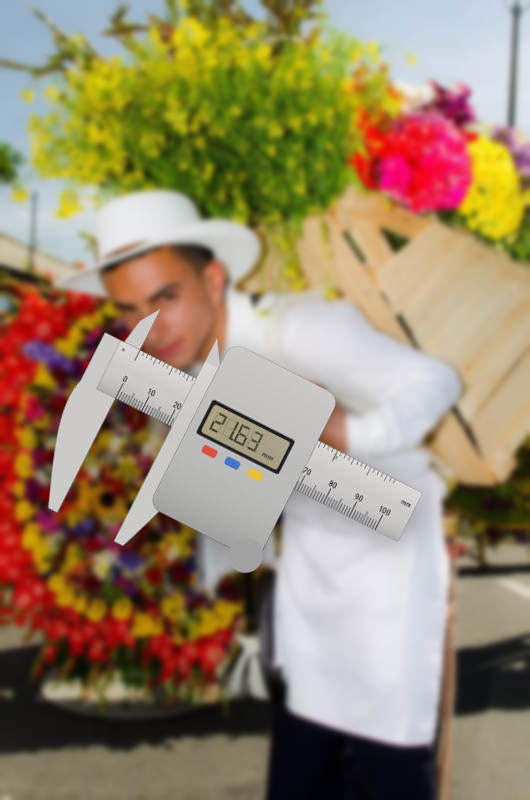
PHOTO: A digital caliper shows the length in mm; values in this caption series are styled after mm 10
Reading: mm 21.63
